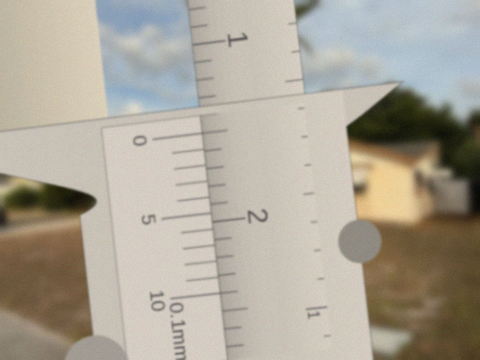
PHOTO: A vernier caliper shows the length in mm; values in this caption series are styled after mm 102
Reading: mm 15.0
